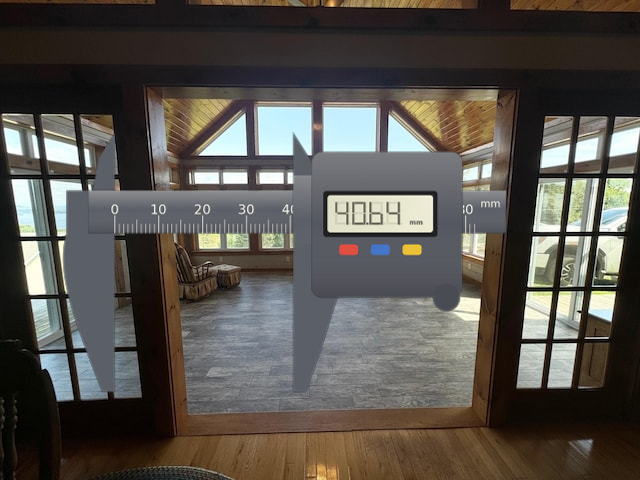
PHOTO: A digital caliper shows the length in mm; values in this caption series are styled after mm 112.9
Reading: mm 40.64
